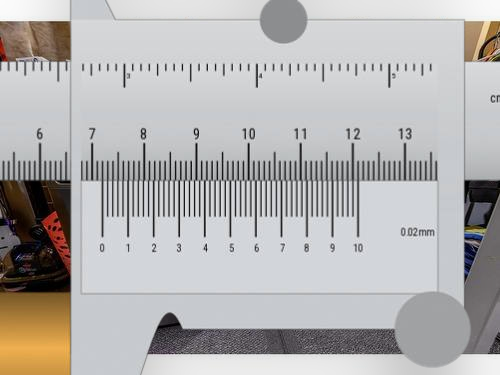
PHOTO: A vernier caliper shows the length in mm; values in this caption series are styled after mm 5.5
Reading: mm 72.0
